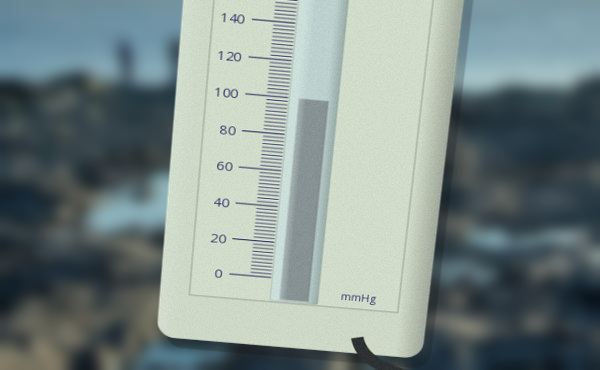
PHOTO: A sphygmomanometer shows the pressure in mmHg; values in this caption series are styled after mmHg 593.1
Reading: mmHg 100
